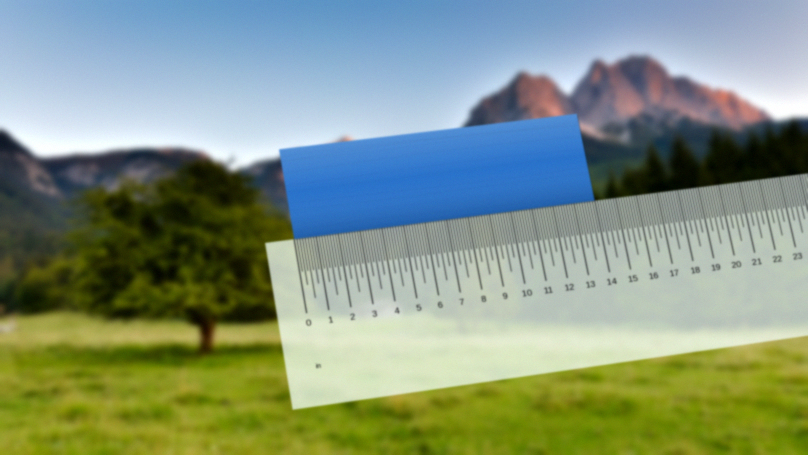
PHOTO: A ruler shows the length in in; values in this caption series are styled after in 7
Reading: in 14
